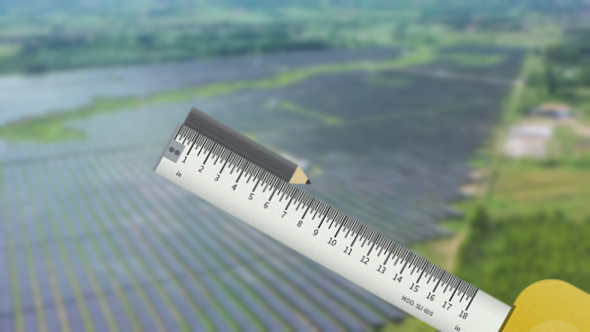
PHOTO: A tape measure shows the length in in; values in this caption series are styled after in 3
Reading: in 7.5
